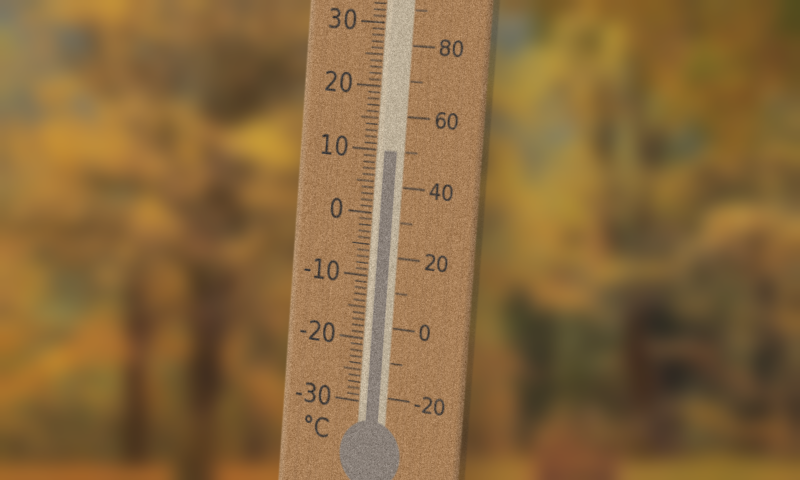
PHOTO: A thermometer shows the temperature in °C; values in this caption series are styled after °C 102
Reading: °C 10
